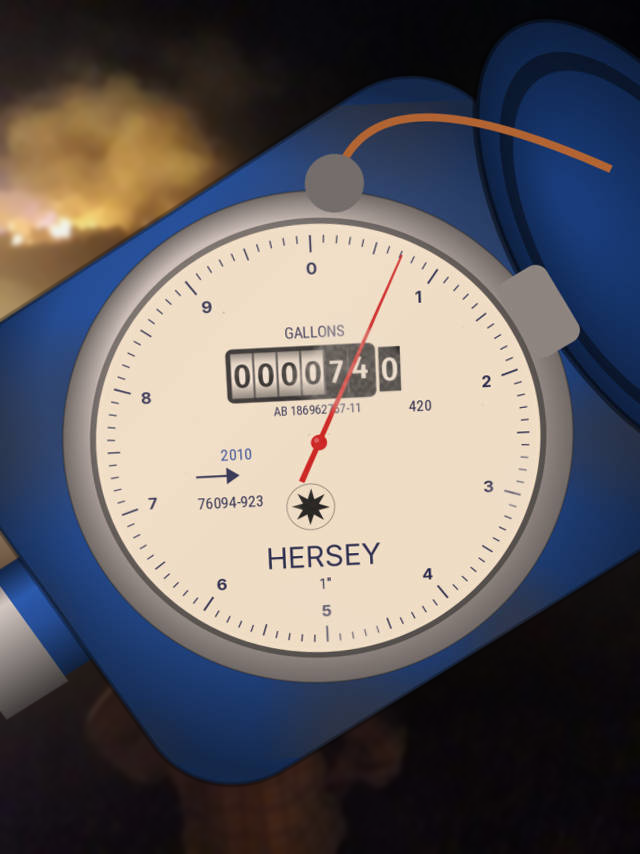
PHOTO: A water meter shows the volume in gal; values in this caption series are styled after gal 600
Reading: gal 740.7
